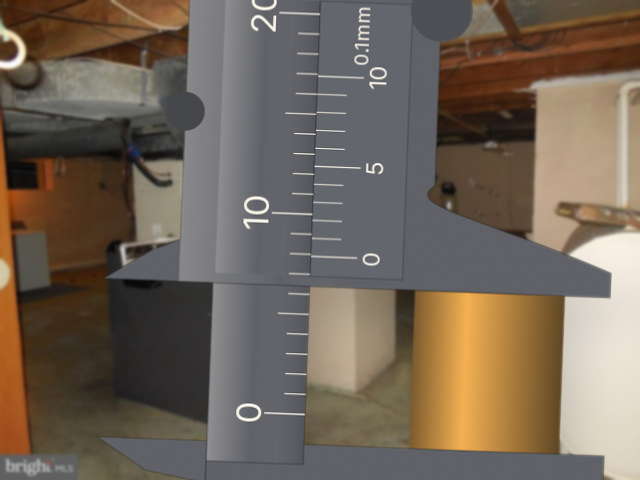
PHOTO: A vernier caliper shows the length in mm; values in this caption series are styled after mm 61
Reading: mm 7.9
